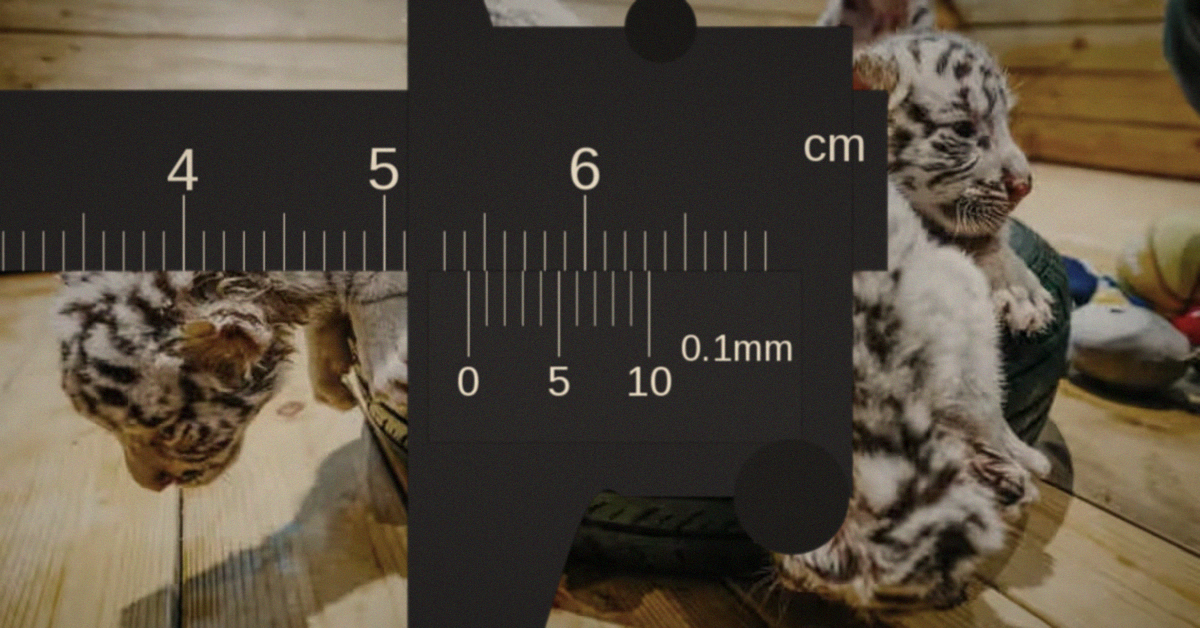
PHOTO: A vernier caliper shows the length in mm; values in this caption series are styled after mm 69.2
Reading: mm 54.2
